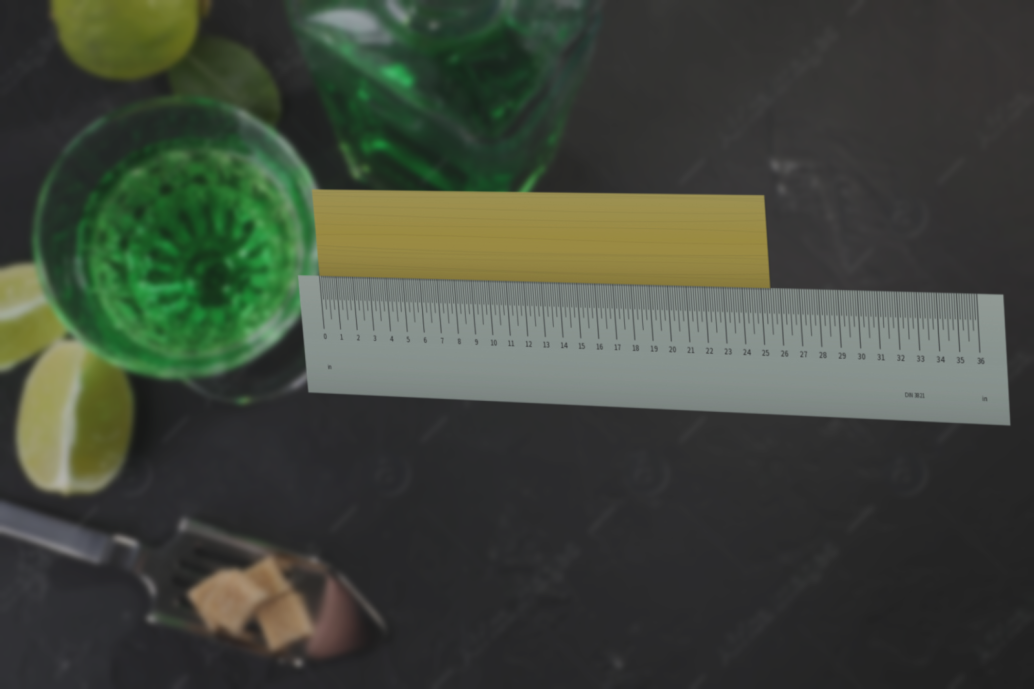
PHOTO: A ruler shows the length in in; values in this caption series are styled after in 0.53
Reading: in 25.5
